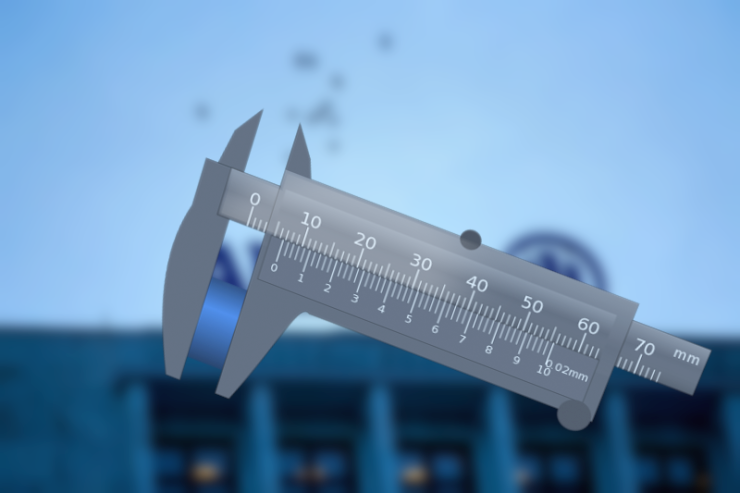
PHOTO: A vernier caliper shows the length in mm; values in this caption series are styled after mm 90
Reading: mm 6.6
